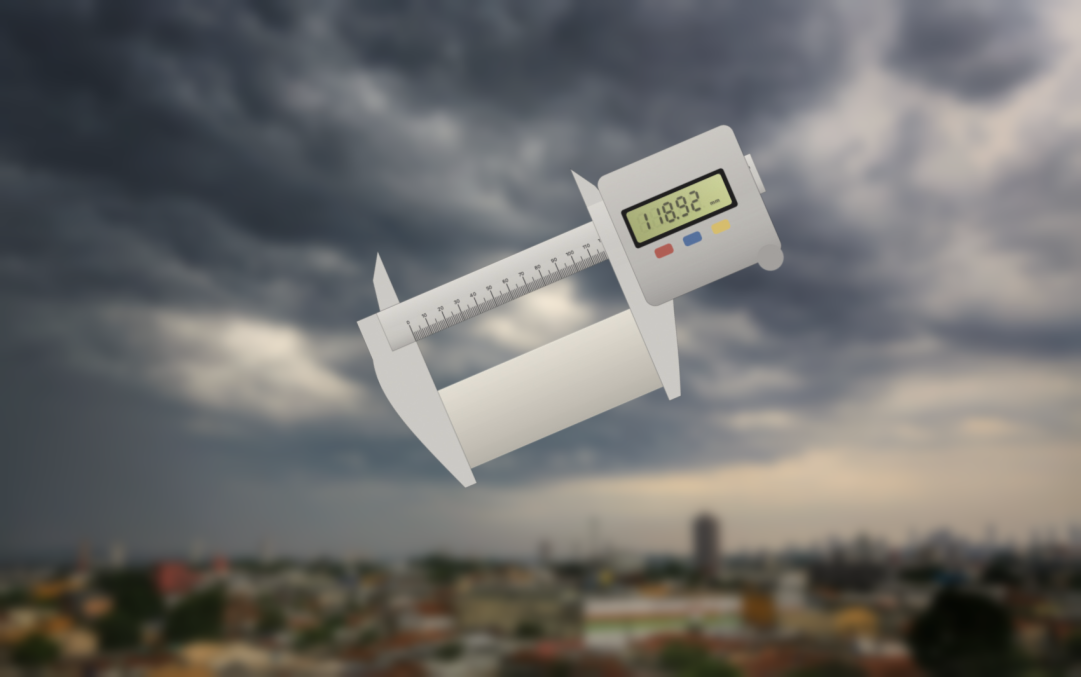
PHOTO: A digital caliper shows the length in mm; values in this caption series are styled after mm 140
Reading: mm 118.92
